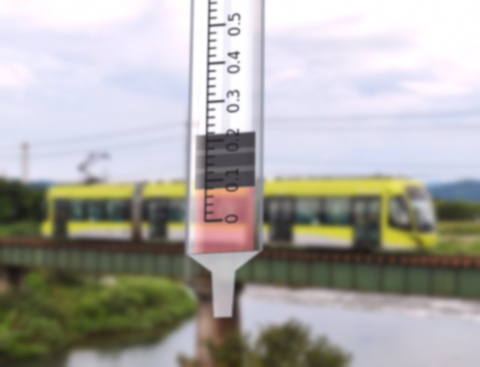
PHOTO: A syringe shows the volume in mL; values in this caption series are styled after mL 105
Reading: mL 0.08
